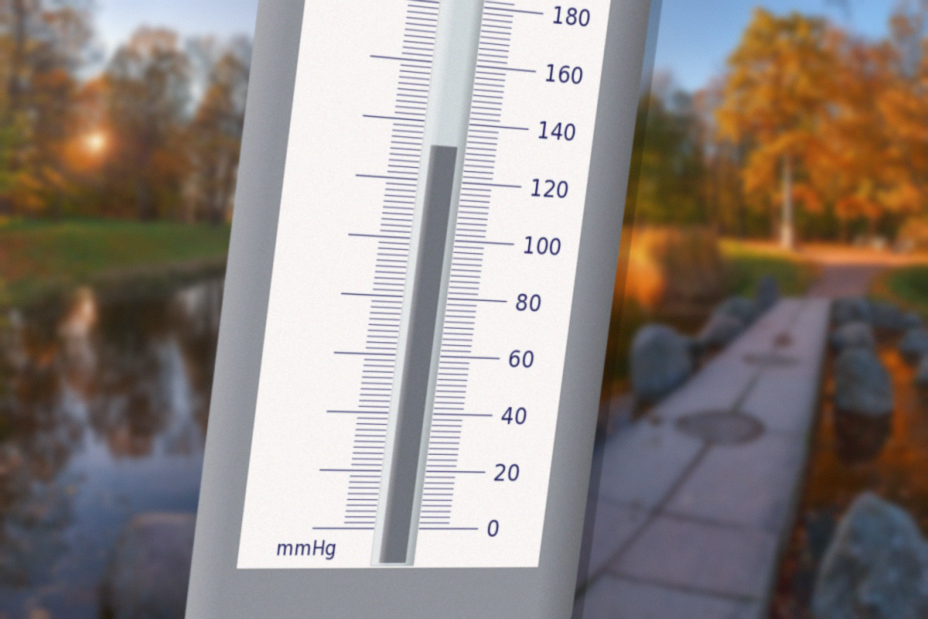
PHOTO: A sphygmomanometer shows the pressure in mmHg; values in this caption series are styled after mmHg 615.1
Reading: mmHg 132
